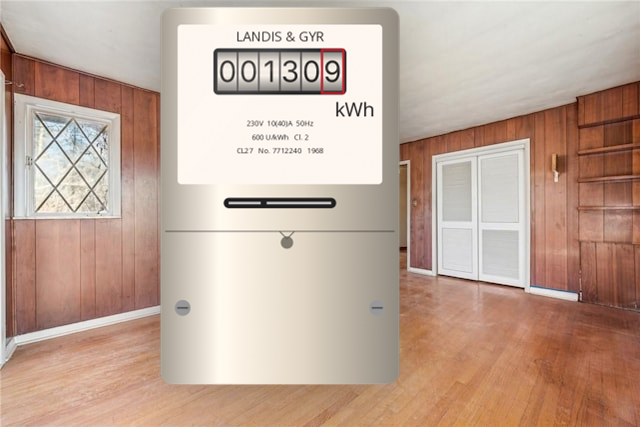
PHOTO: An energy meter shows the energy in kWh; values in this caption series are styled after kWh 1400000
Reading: kWh 130.9
